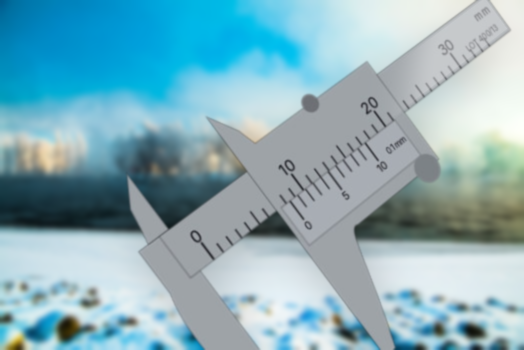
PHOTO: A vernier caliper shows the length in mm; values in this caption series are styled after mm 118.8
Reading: mm 8.4
